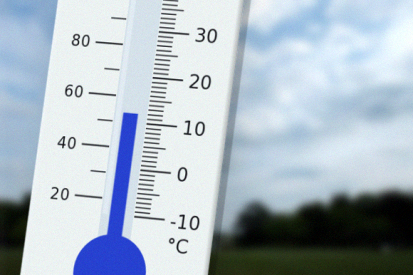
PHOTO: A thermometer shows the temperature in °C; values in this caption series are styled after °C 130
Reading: °C 12
